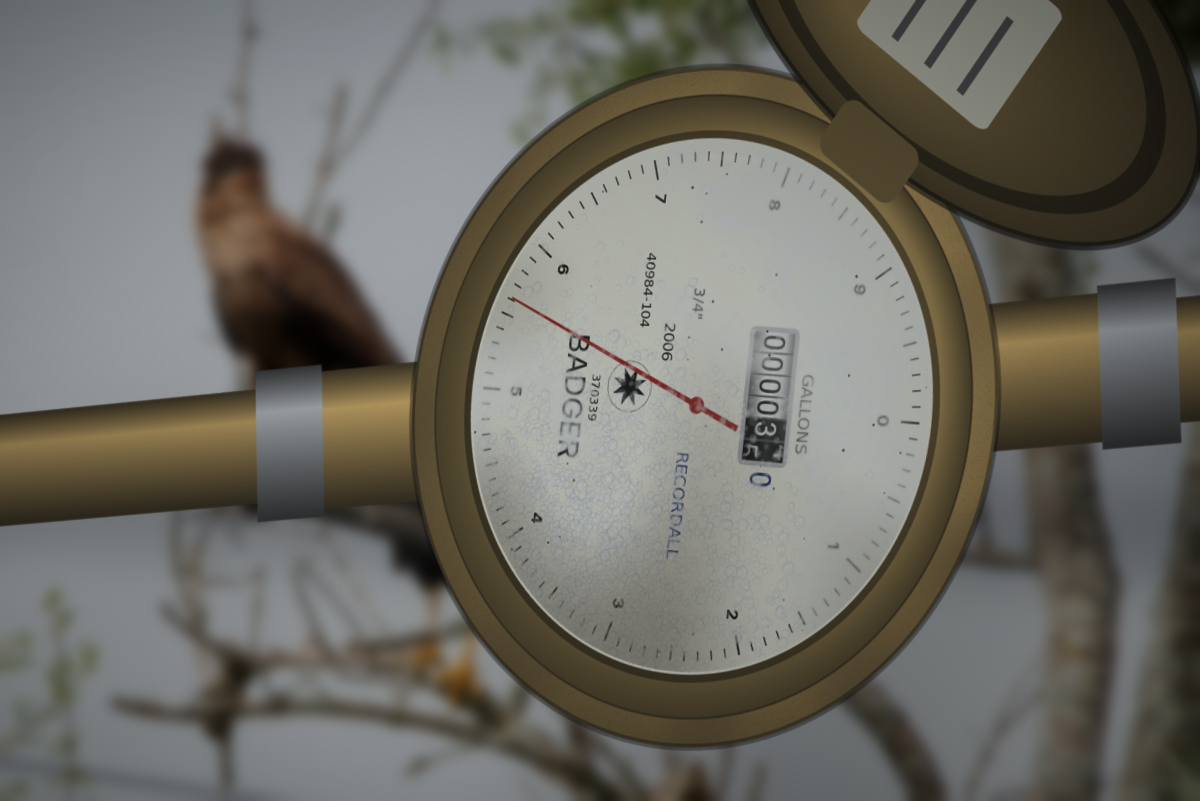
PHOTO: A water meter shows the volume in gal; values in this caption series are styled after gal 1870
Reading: gal 345.6
